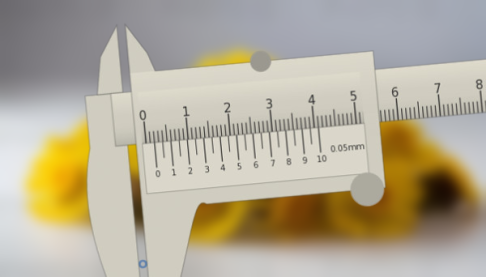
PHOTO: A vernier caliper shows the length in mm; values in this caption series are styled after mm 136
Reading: mm 2.0
